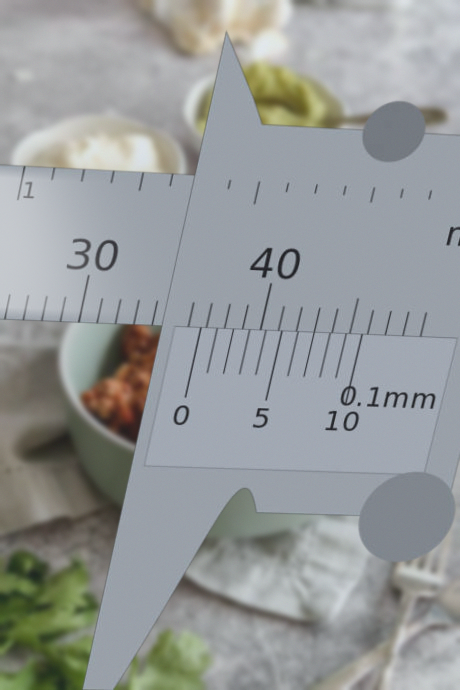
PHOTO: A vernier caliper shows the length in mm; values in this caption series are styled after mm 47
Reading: mm 36.7
